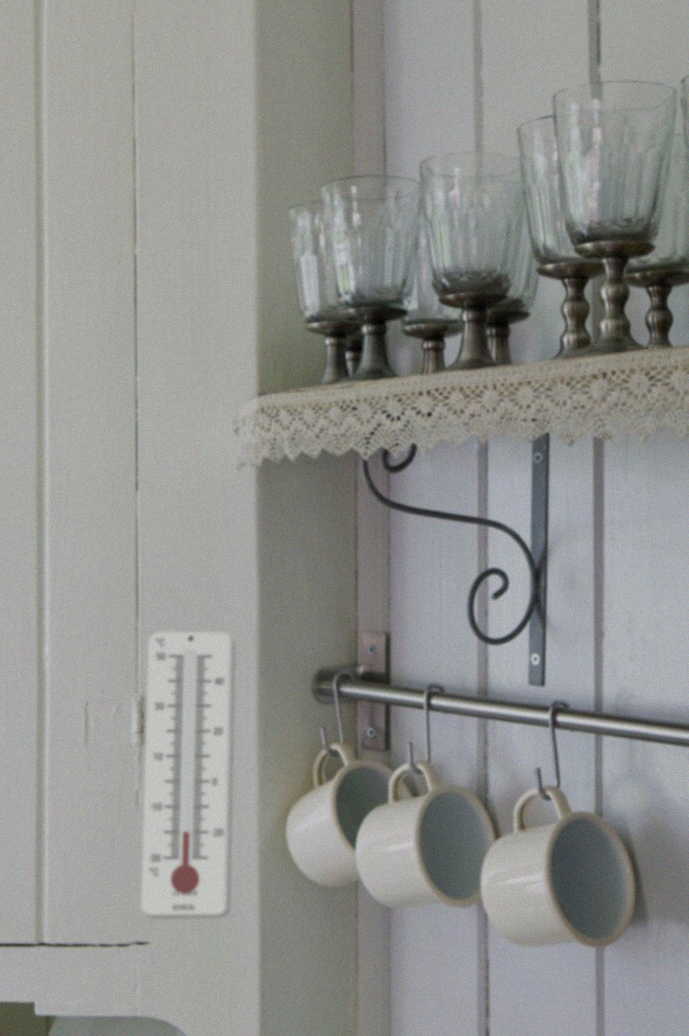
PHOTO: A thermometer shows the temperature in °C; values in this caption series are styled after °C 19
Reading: °C -20
